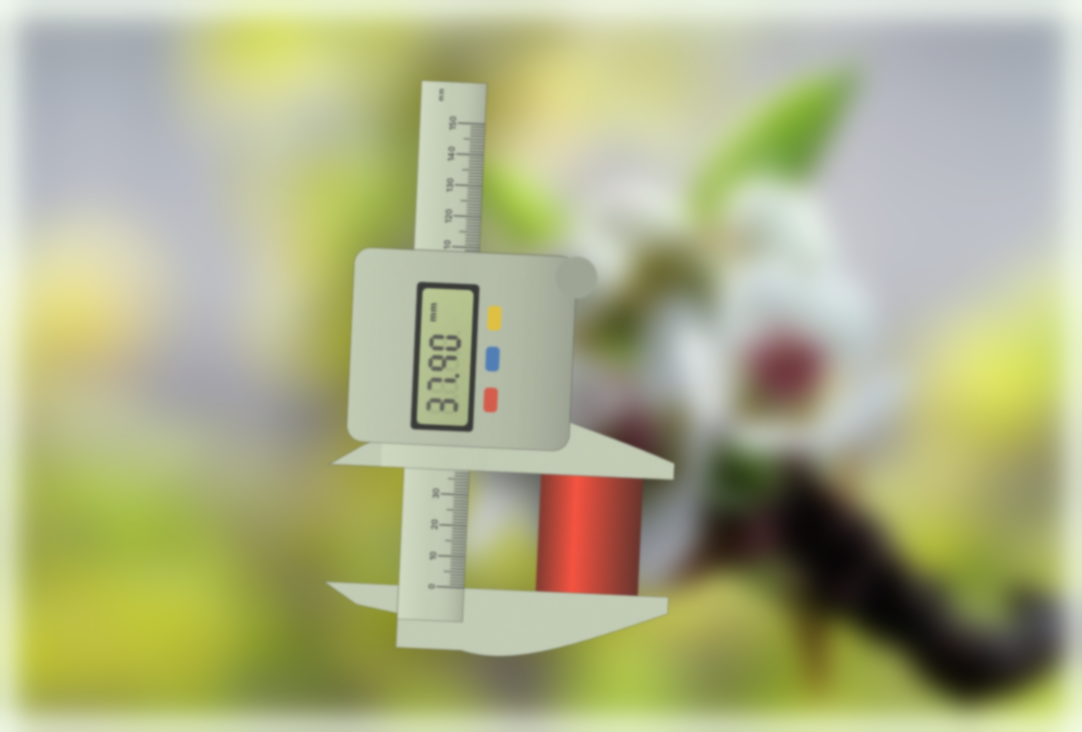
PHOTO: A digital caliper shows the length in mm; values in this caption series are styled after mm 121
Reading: mm 37.90
